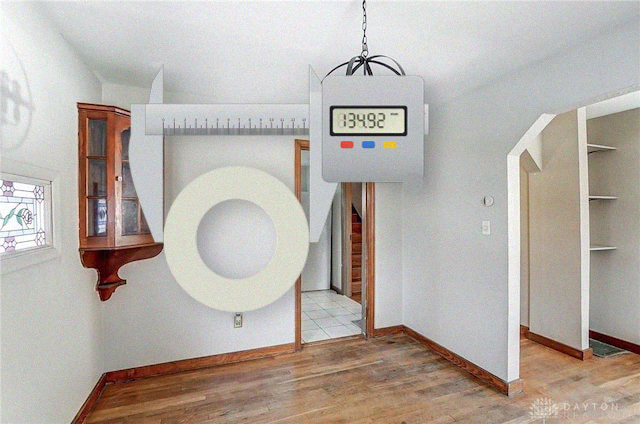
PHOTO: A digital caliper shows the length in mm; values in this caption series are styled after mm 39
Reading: mm 134.92
